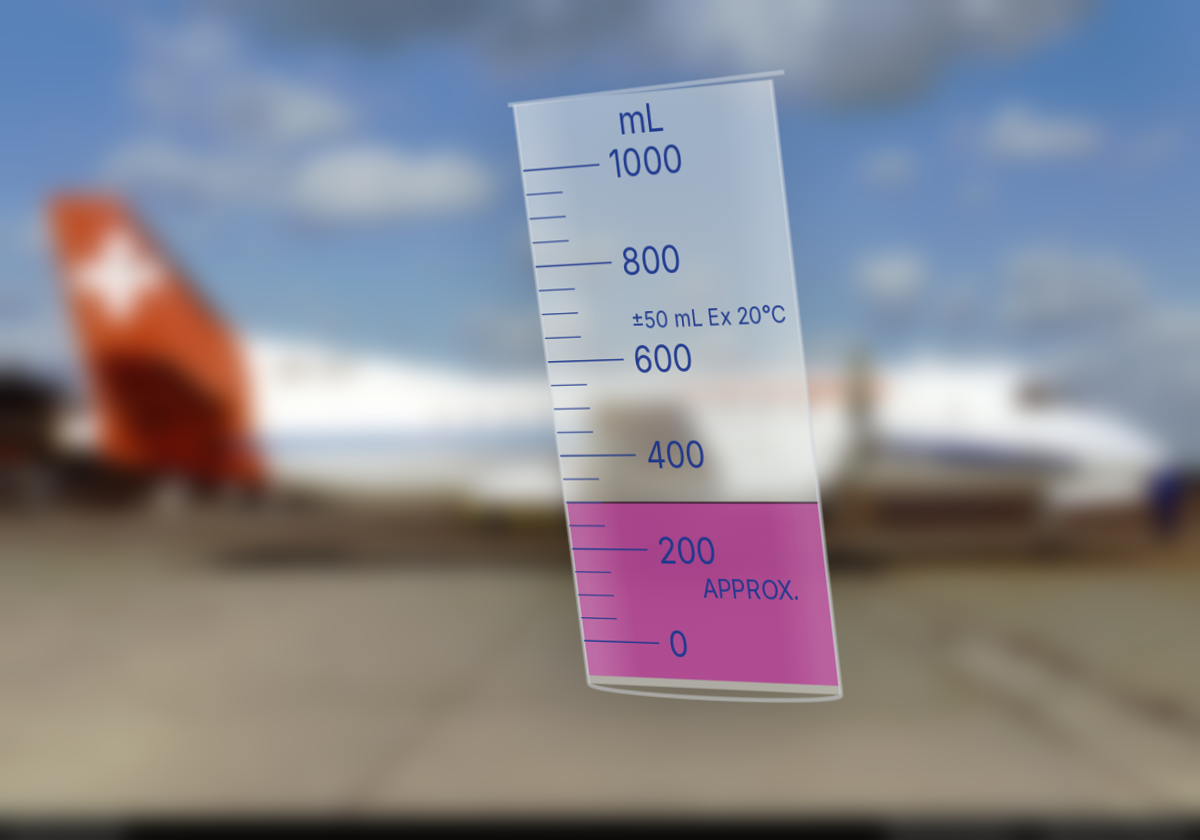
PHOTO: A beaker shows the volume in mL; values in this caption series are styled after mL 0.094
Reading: mL 300
